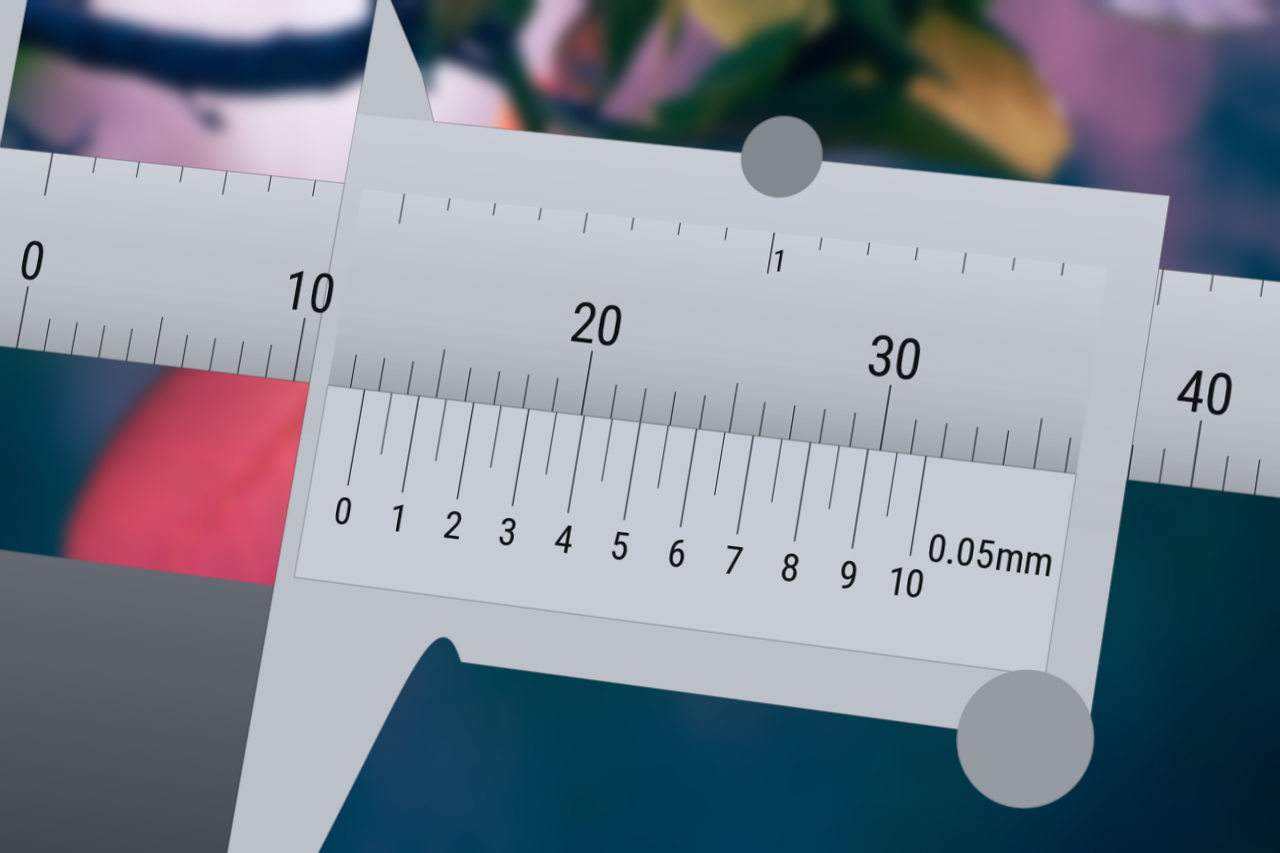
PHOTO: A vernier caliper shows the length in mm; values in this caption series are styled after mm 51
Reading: mm 12.50
